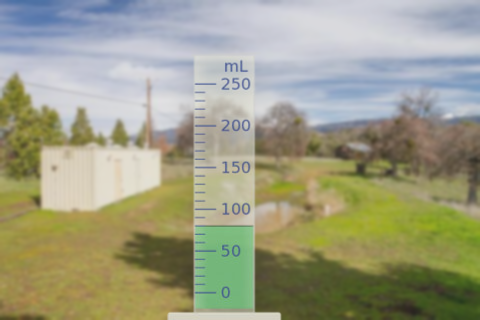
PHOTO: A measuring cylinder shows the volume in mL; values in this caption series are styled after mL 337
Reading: mL 80
